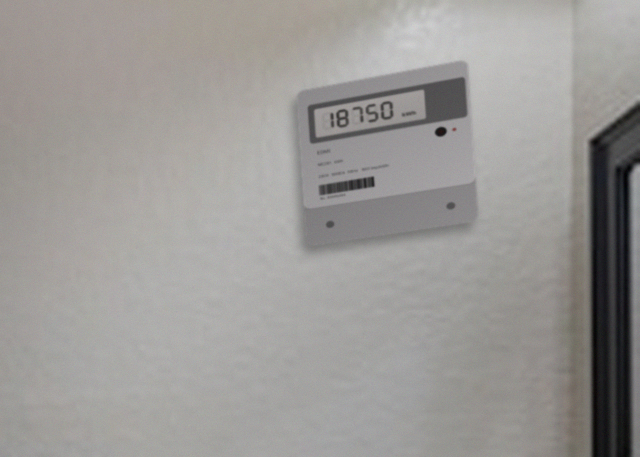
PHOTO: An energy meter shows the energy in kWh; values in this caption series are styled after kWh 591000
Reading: kWh 18750
